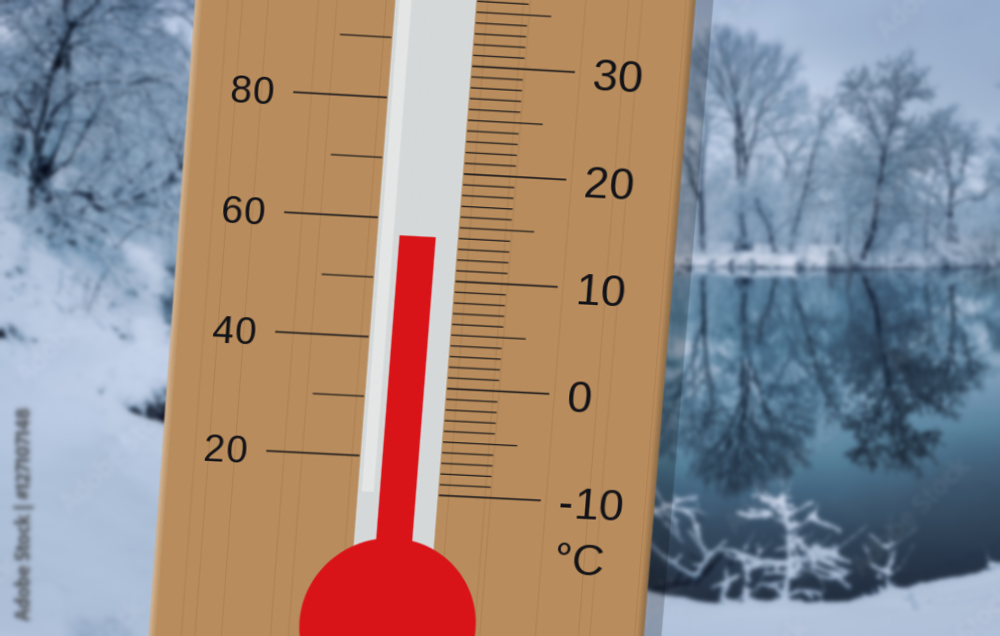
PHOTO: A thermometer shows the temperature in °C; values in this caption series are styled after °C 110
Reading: °C 14
